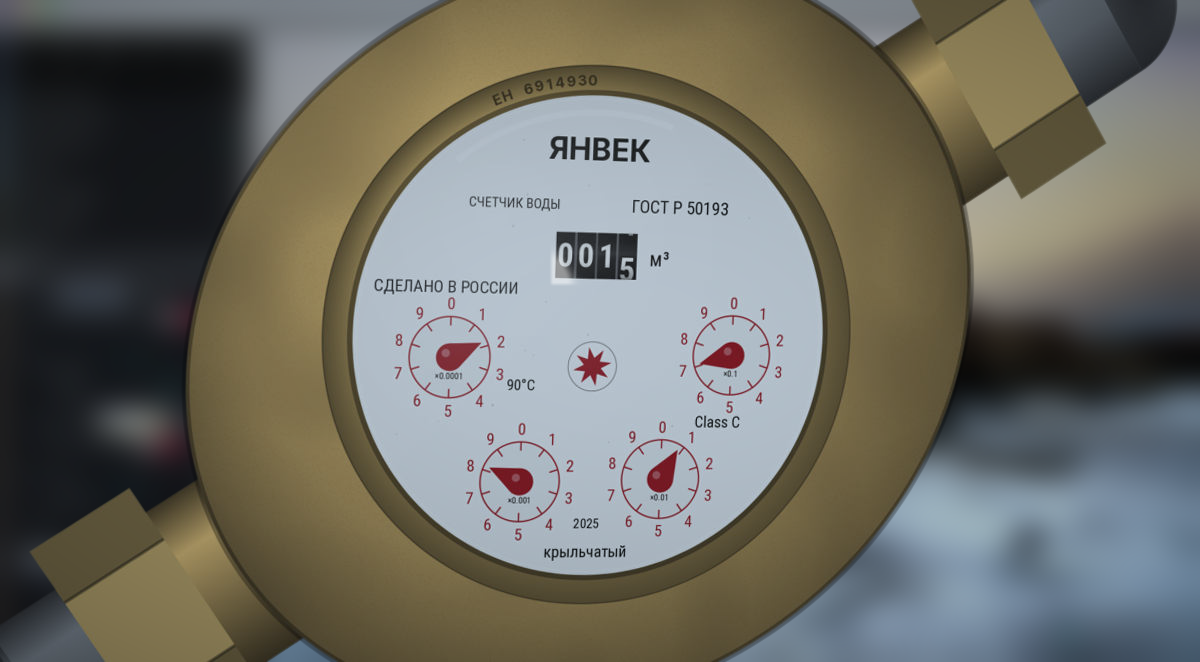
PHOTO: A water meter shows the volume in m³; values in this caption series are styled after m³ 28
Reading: m³ 14.7081
